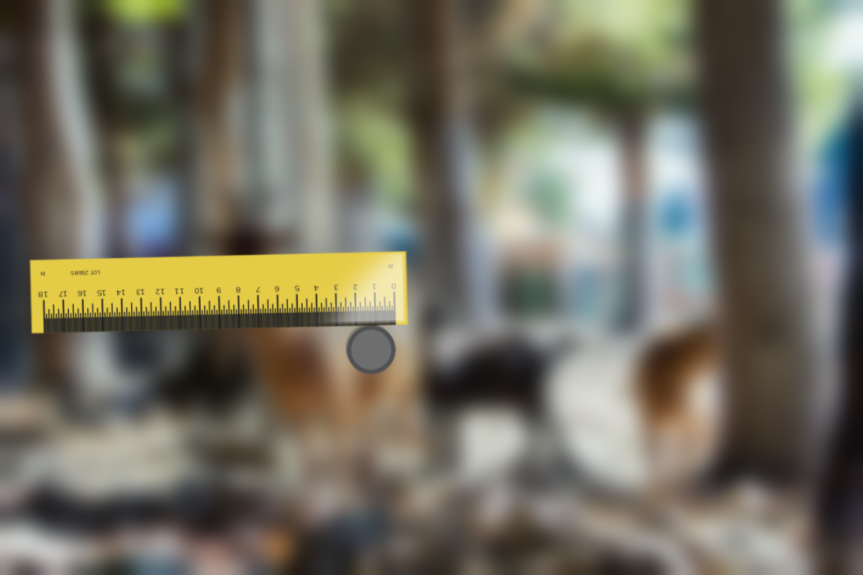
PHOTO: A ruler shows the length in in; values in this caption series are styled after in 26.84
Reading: in 2.5
